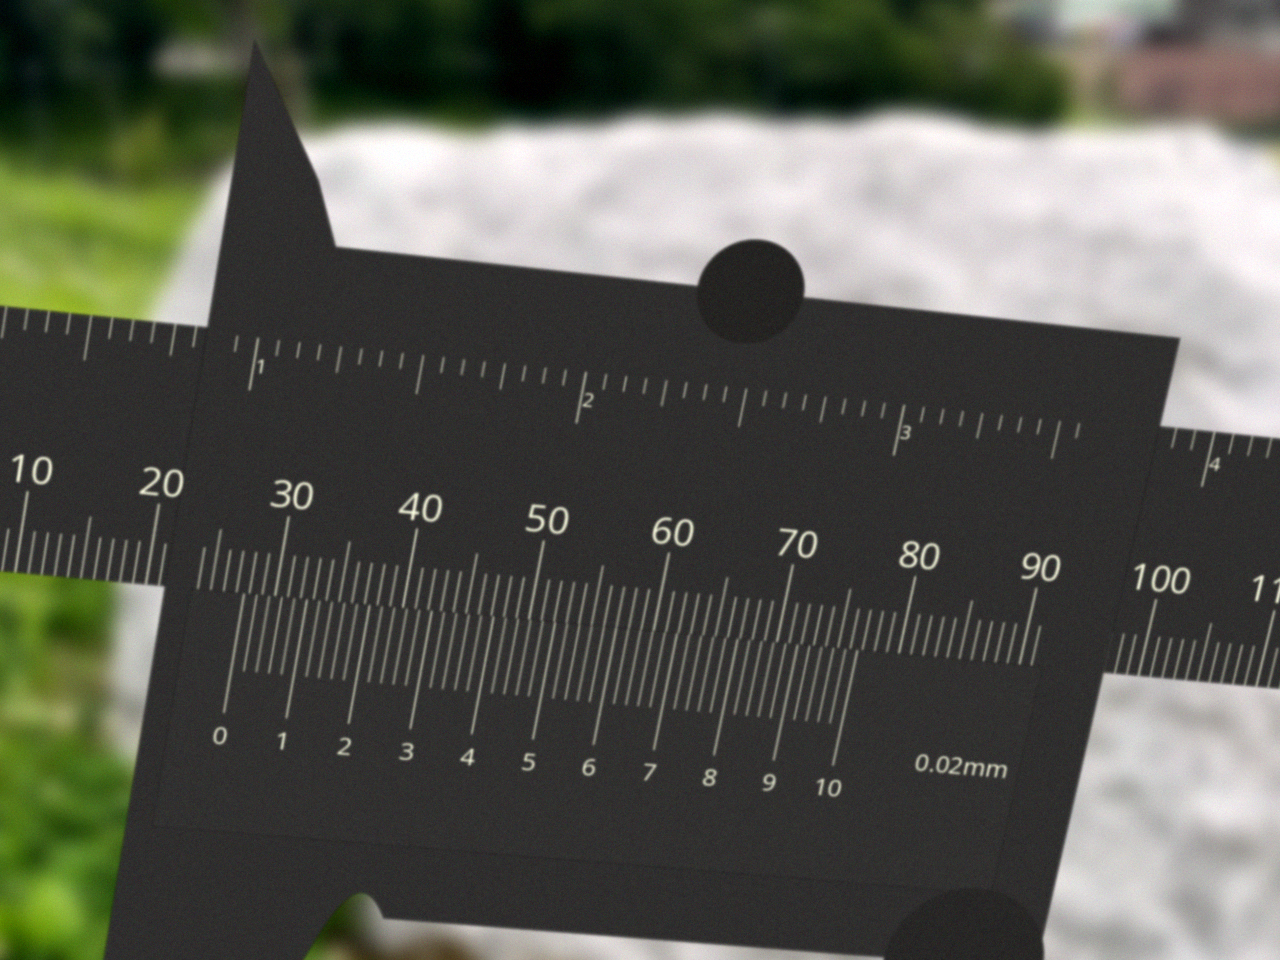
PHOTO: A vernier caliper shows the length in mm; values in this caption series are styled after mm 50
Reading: mm 27.6
